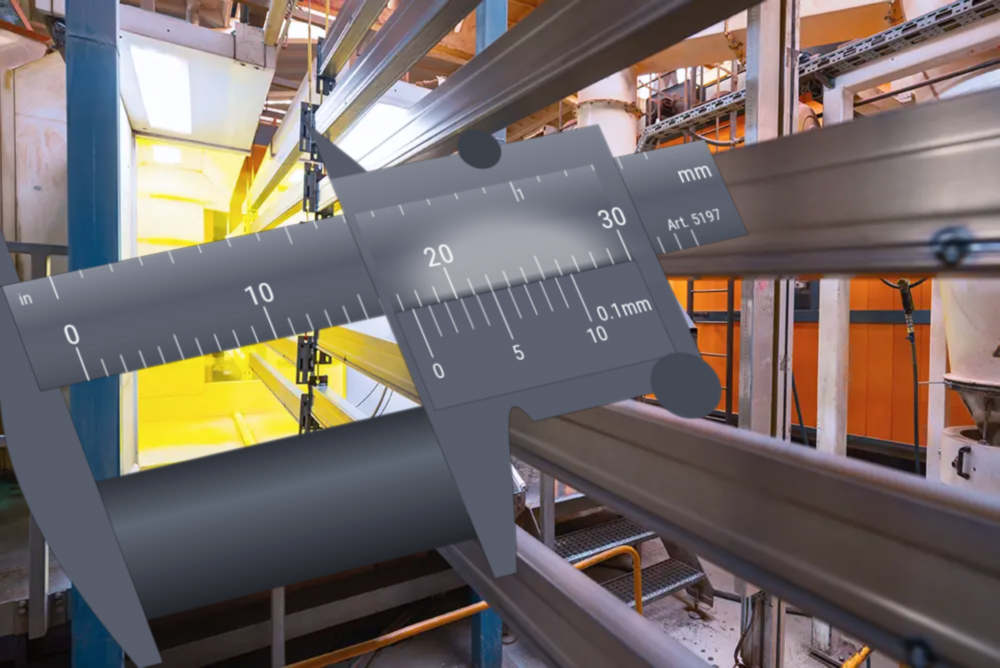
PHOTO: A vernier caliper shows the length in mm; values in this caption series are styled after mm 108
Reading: mm 17.5
